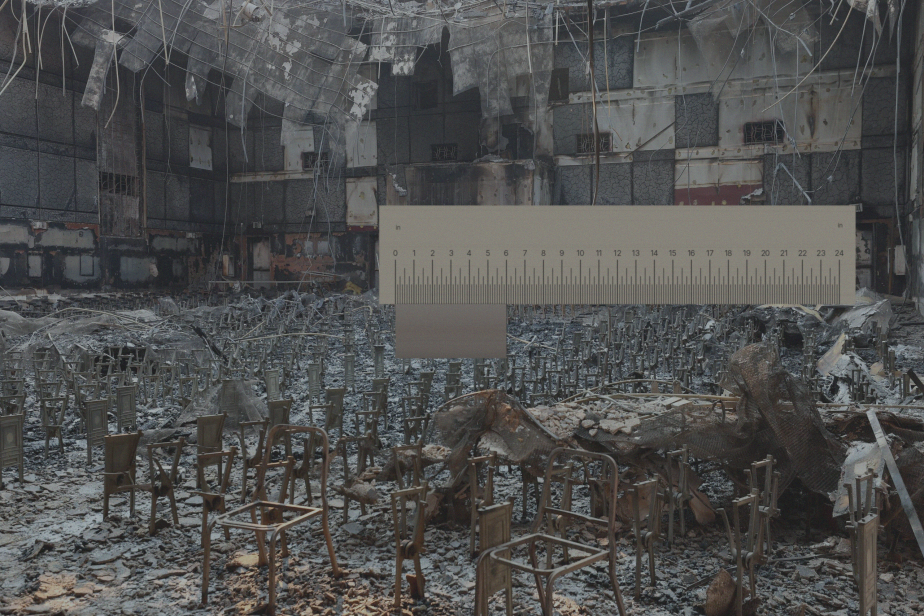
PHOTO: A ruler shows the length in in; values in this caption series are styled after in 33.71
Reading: in 6
